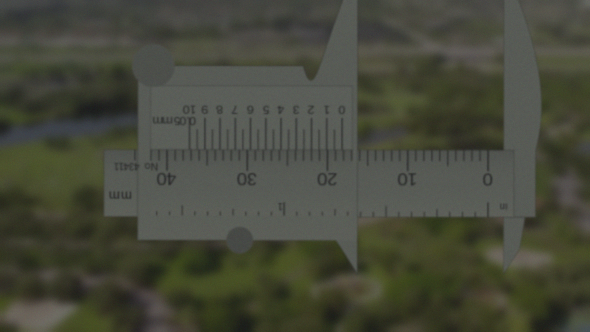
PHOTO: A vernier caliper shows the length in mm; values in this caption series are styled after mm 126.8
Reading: mm 18.2
